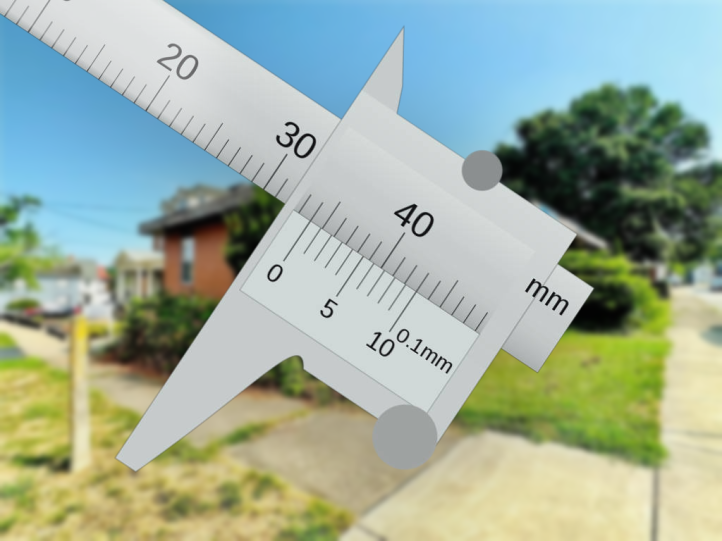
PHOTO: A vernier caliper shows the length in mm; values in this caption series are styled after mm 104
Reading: mm 34.0
